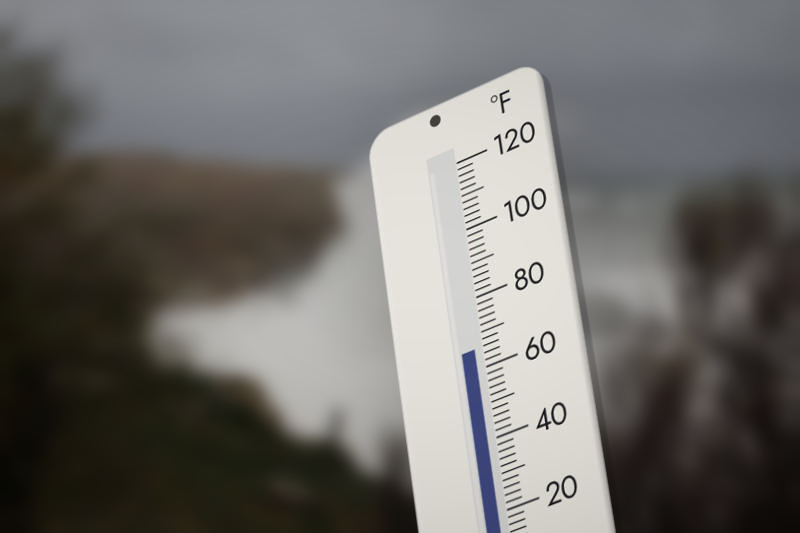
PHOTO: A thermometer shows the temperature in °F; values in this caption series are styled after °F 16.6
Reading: °F 66
